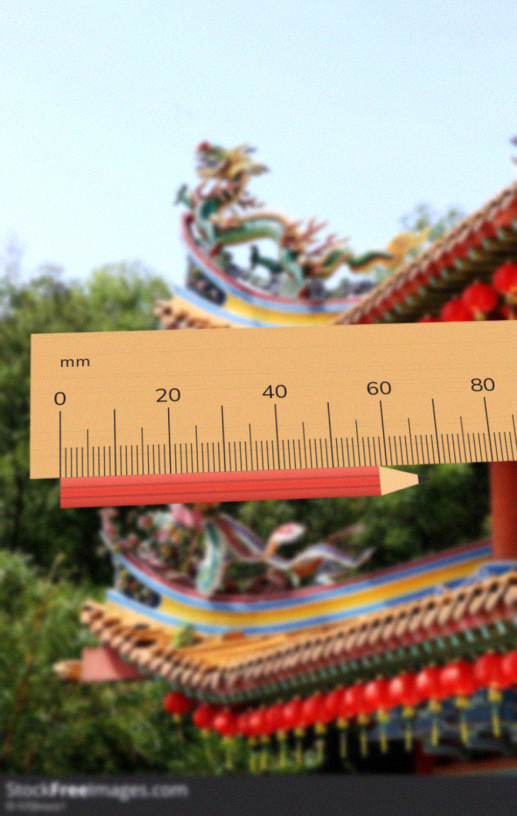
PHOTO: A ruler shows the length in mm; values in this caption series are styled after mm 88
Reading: mm 68
